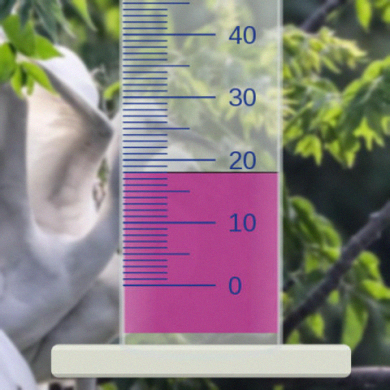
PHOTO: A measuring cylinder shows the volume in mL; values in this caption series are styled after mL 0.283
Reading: mL 18
